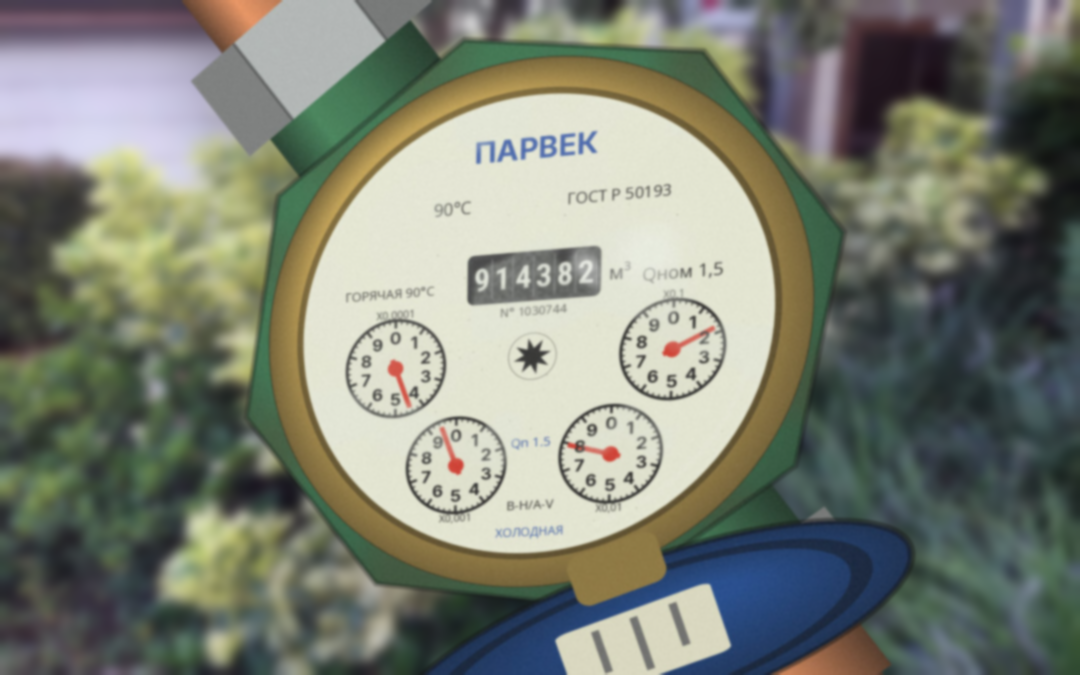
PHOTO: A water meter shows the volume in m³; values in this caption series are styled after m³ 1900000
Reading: m³ 914382.1794
